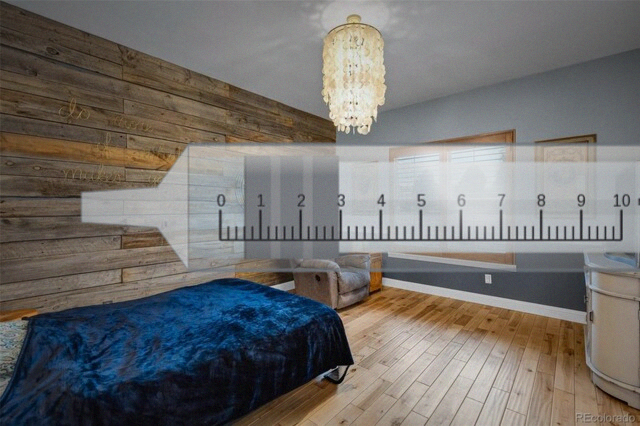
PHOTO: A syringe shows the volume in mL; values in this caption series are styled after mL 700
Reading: mL 0.6
